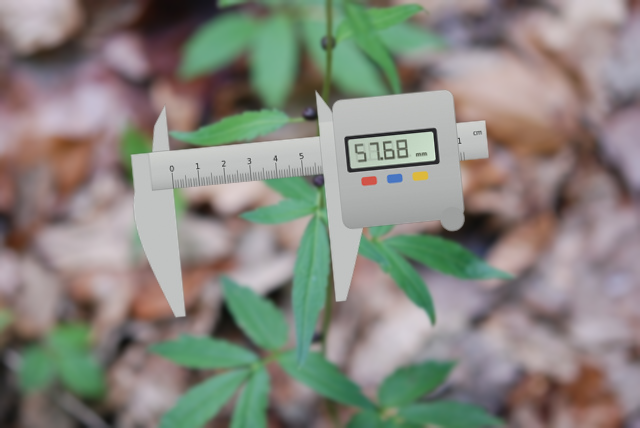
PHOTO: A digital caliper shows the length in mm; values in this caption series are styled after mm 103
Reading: mm 57.68
